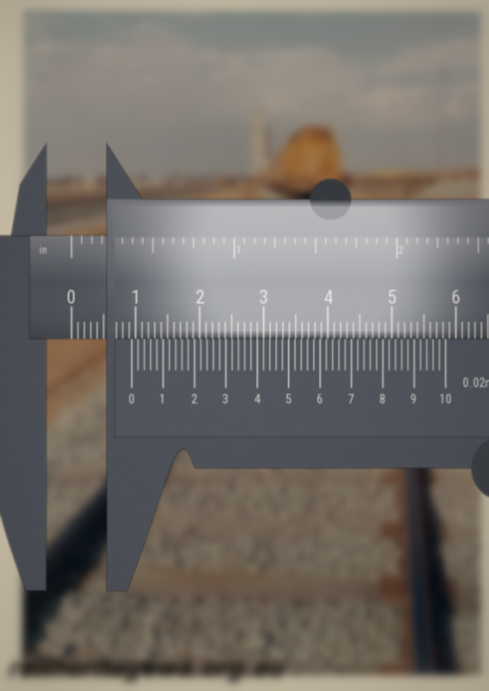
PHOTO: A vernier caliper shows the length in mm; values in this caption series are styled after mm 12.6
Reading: mm 9.4
